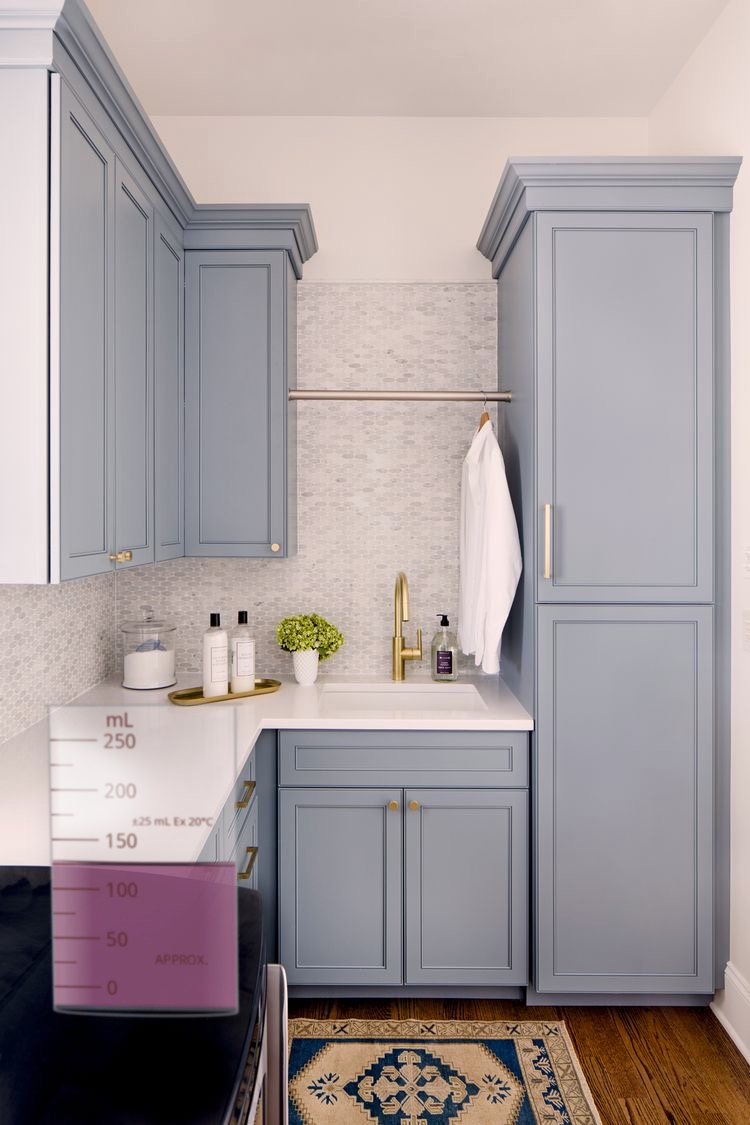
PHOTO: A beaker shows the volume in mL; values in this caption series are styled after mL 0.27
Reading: mL 125
